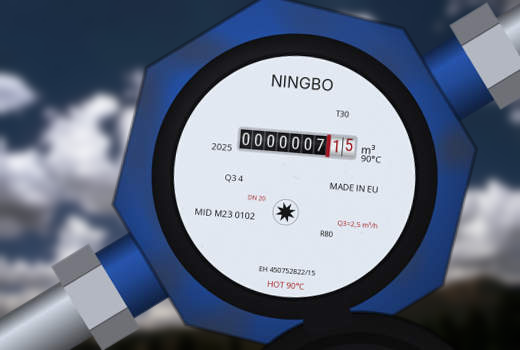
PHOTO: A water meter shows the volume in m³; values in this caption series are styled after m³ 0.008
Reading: m³ 7.15
